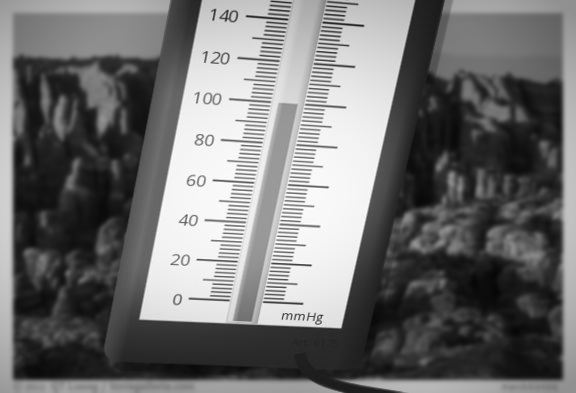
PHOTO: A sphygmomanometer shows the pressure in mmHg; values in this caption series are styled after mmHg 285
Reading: mmHg 100
